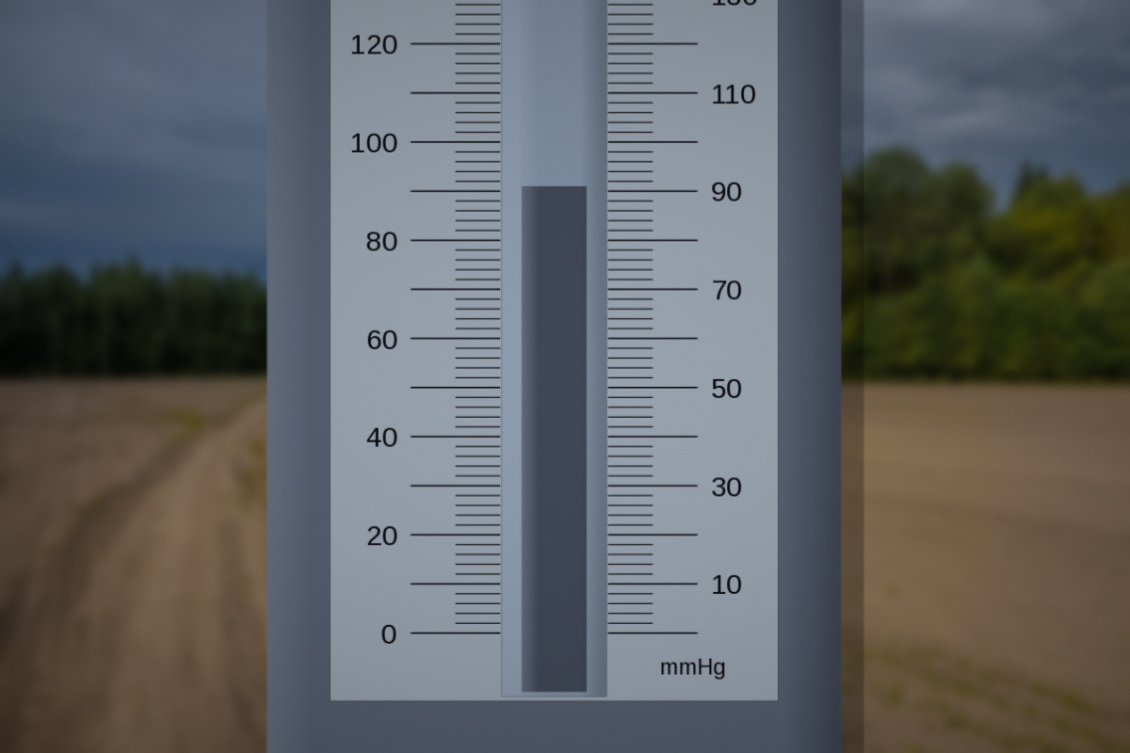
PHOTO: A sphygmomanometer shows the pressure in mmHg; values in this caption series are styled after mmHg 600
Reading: mmHg 91
